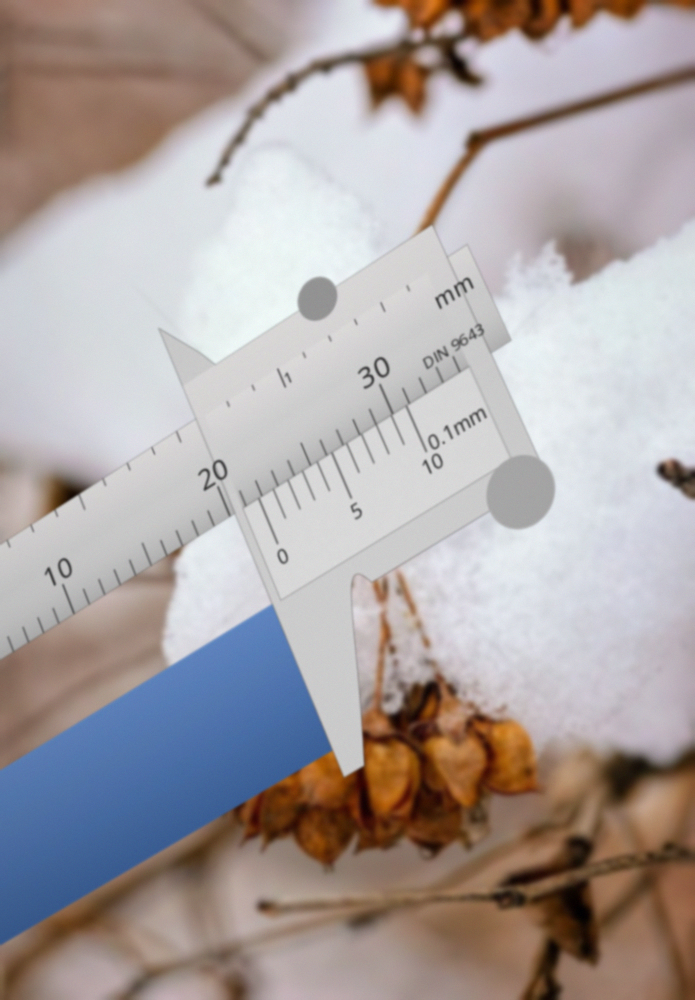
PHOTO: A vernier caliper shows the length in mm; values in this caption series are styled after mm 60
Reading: mm 21.8
